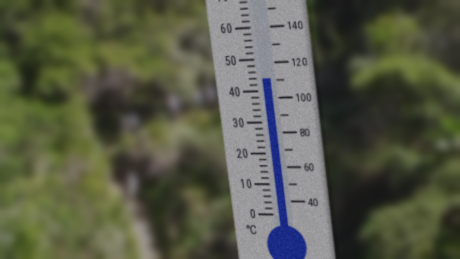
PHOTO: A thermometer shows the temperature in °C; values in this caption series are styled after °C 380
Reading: °C 44
